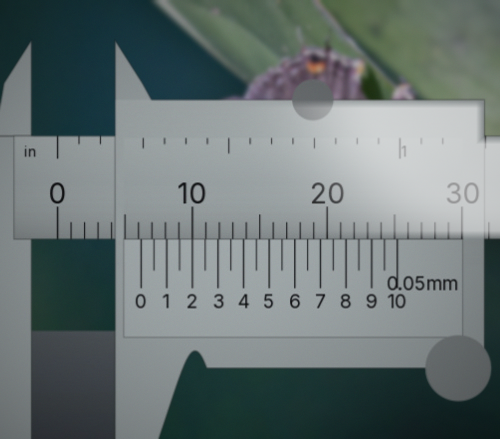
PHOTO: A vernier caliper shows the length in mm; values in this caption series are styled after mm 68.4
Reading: mm 6.2
